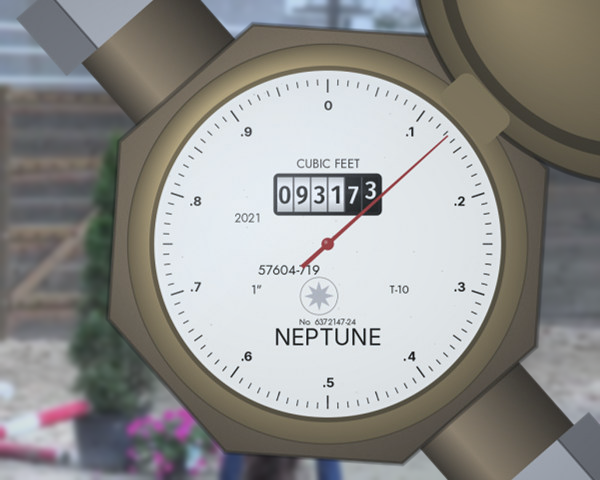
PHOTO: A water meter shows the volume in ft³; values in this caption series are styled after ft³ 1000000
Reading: ft³ 93173.13
